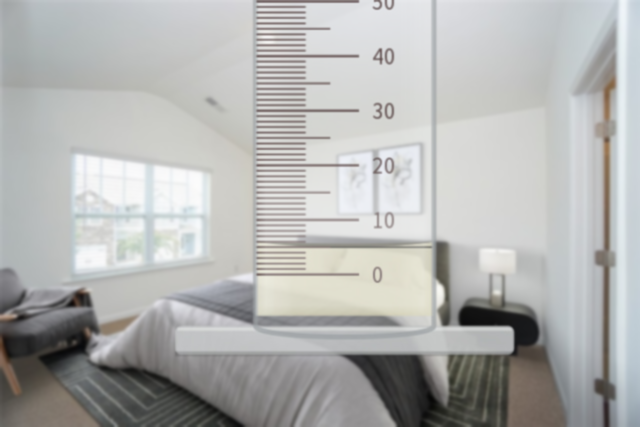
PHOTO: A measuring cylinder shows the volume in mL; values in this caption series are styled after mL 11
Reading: mL 5
